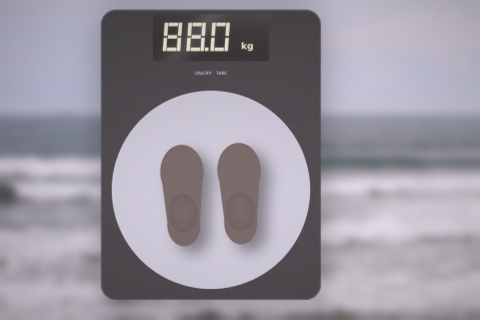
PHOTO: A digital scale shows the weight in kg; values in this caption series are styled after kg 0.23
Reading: kg 88.0
